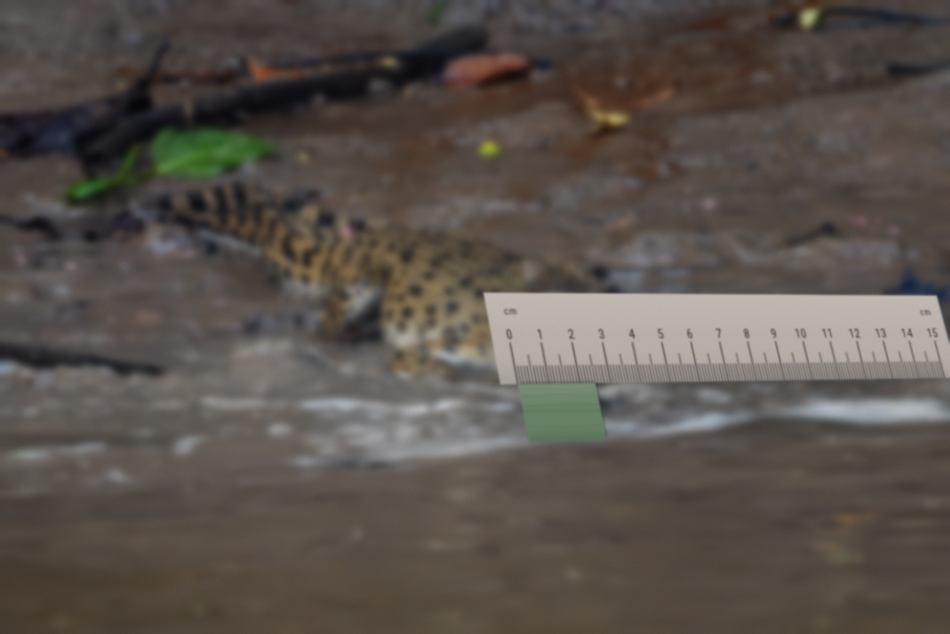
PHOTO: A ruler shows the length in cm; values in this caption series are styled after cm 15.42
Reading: cm 2.5
